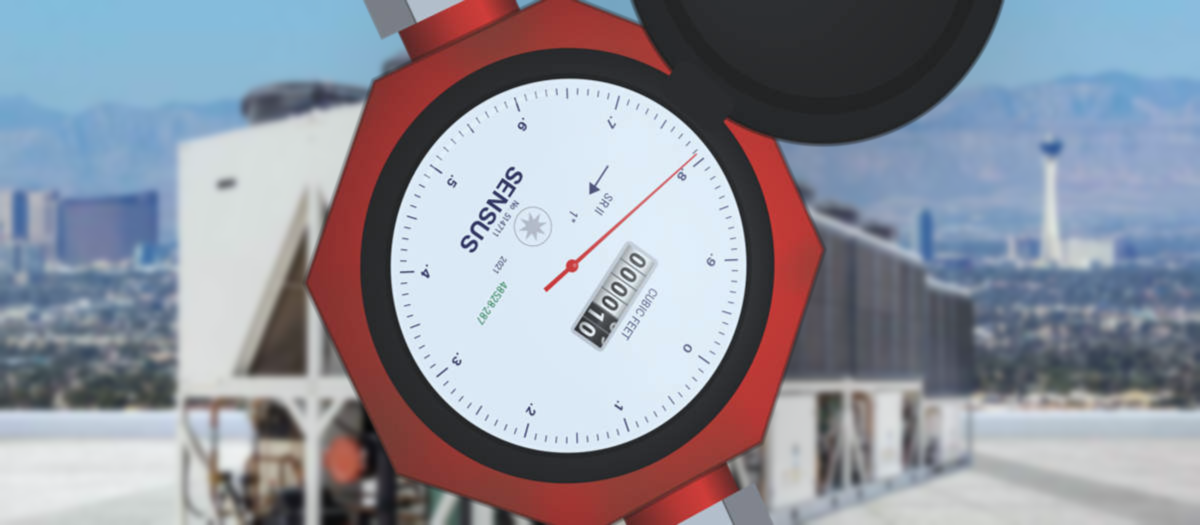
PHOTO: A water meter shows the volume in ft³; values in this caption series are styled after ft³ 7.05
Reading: ft³ 9.79
